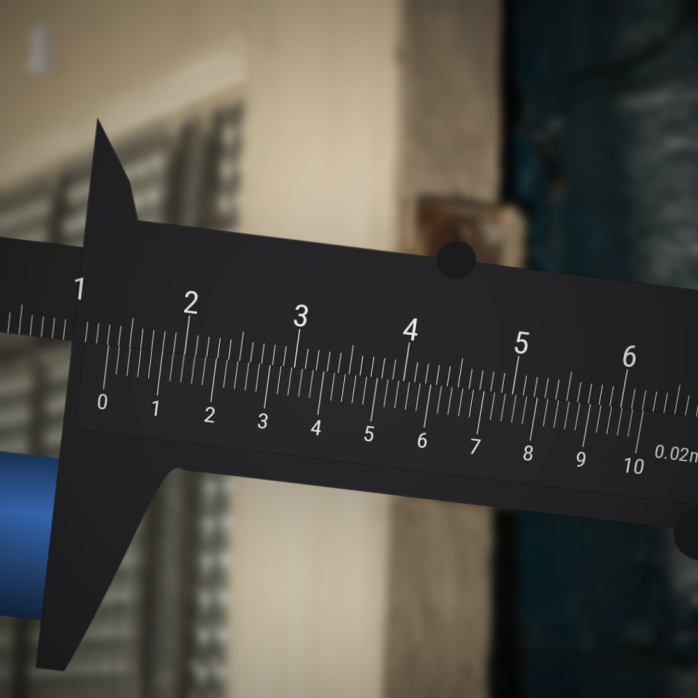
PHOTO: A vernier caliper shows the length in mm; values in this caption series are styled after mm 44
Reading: mm 13.1
